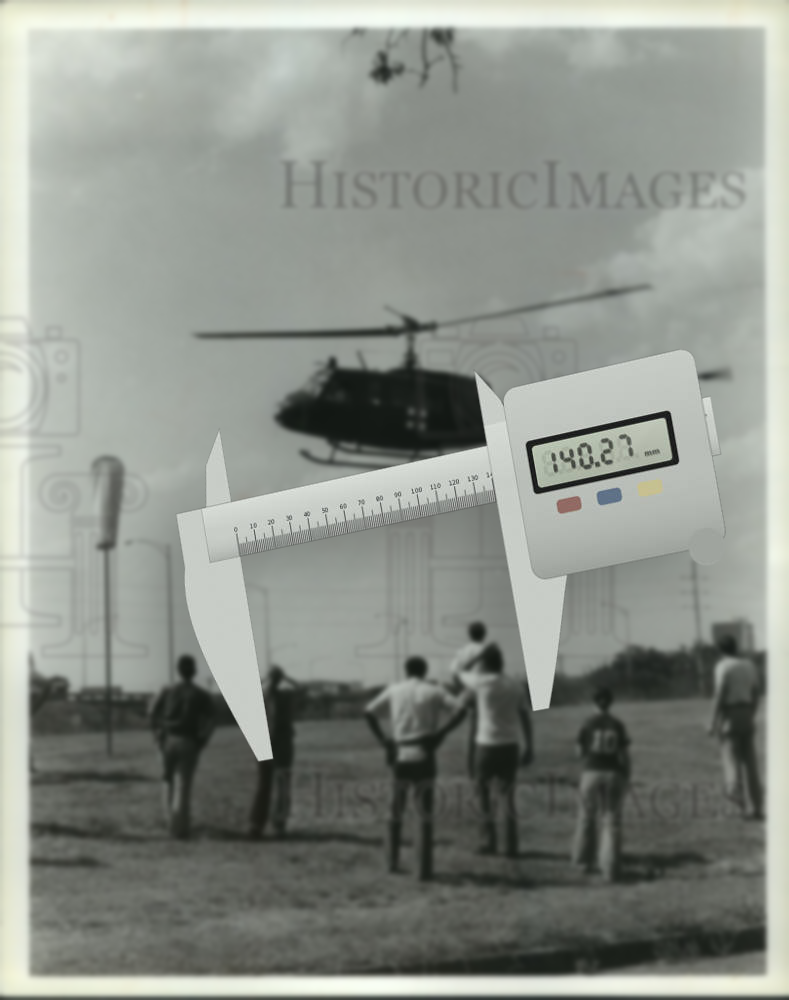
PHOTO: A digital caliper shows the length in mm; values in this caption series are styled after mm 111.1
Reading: mm 140.27
